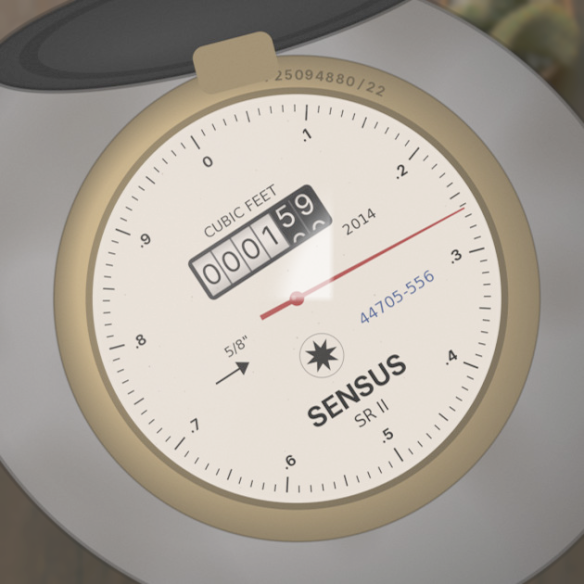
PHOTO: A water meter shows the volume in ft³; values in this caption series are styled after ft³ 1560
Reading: ft³ 159.26
